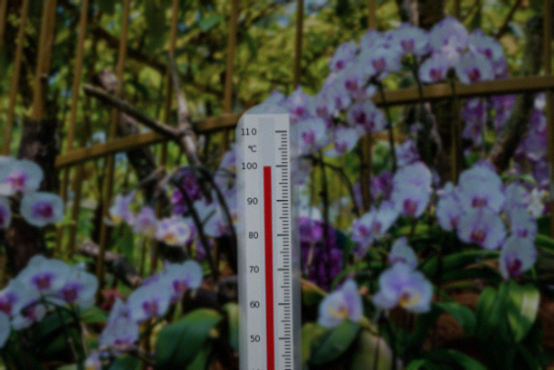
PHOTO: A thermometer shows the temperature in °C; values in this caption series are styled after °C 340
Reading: °C 100
